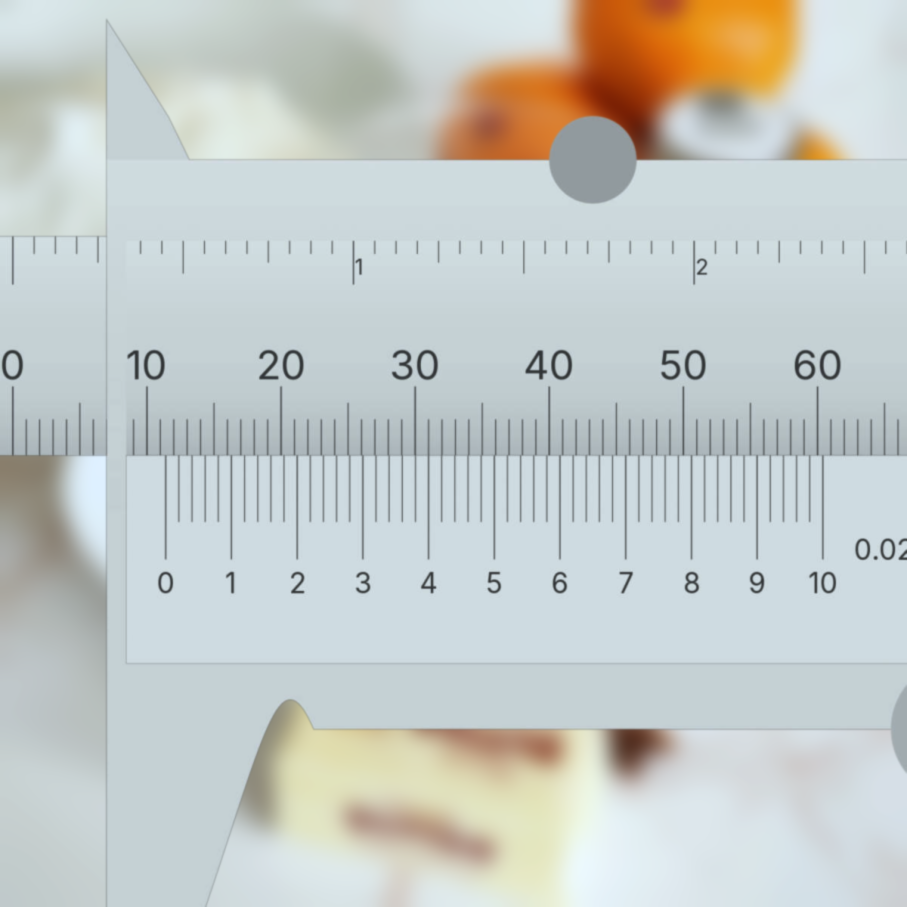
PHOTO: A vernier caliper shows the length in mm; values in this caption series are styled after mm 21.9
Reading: mm 11.4
